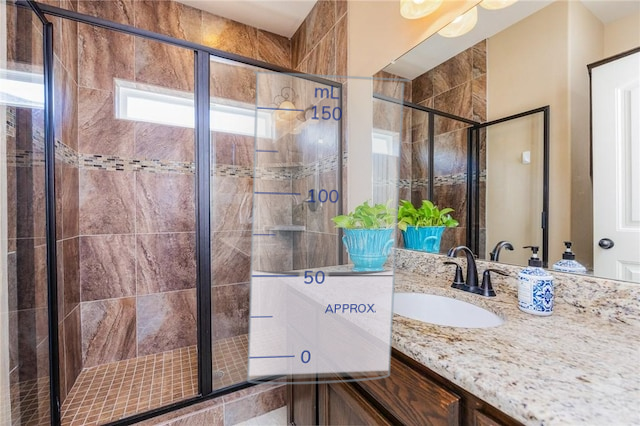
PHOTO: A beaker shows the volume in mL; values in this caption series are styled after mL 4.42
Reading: mL 50
